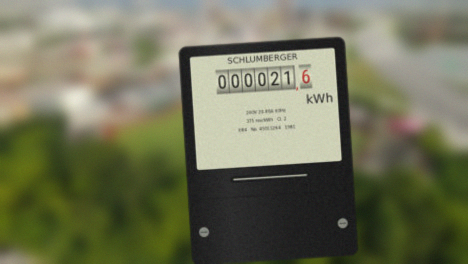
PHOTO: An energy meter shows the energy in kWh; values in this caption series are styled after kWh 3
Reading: kWh 21.6
